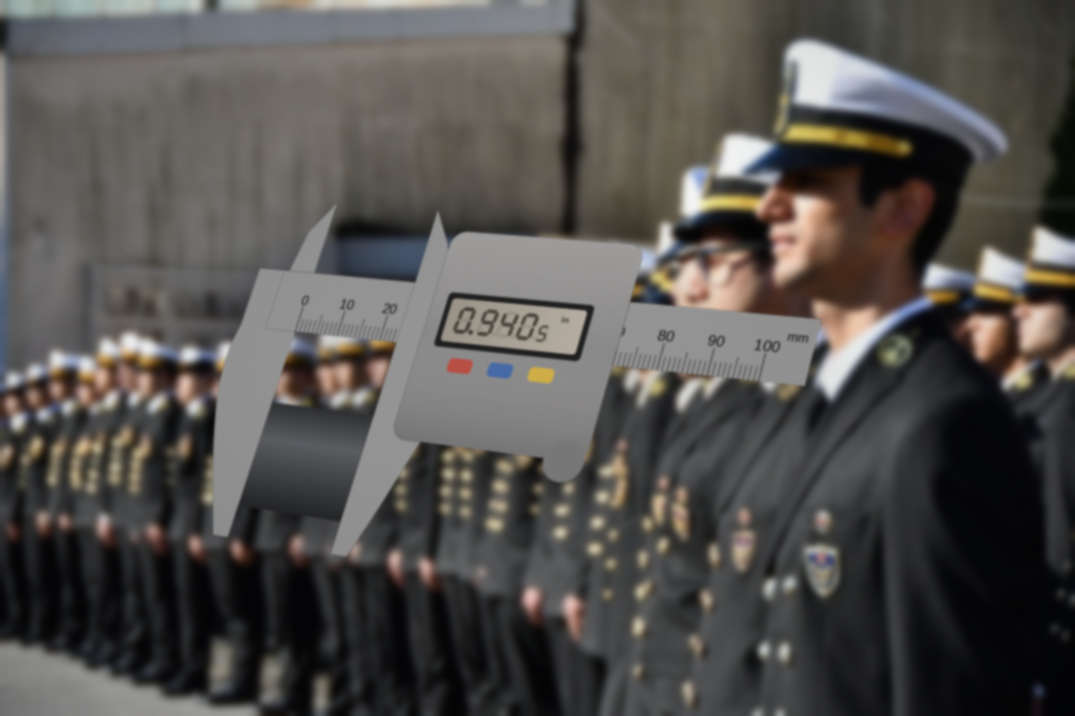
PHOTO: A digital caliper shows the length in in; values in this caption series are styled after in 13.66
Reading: in 0.9405
